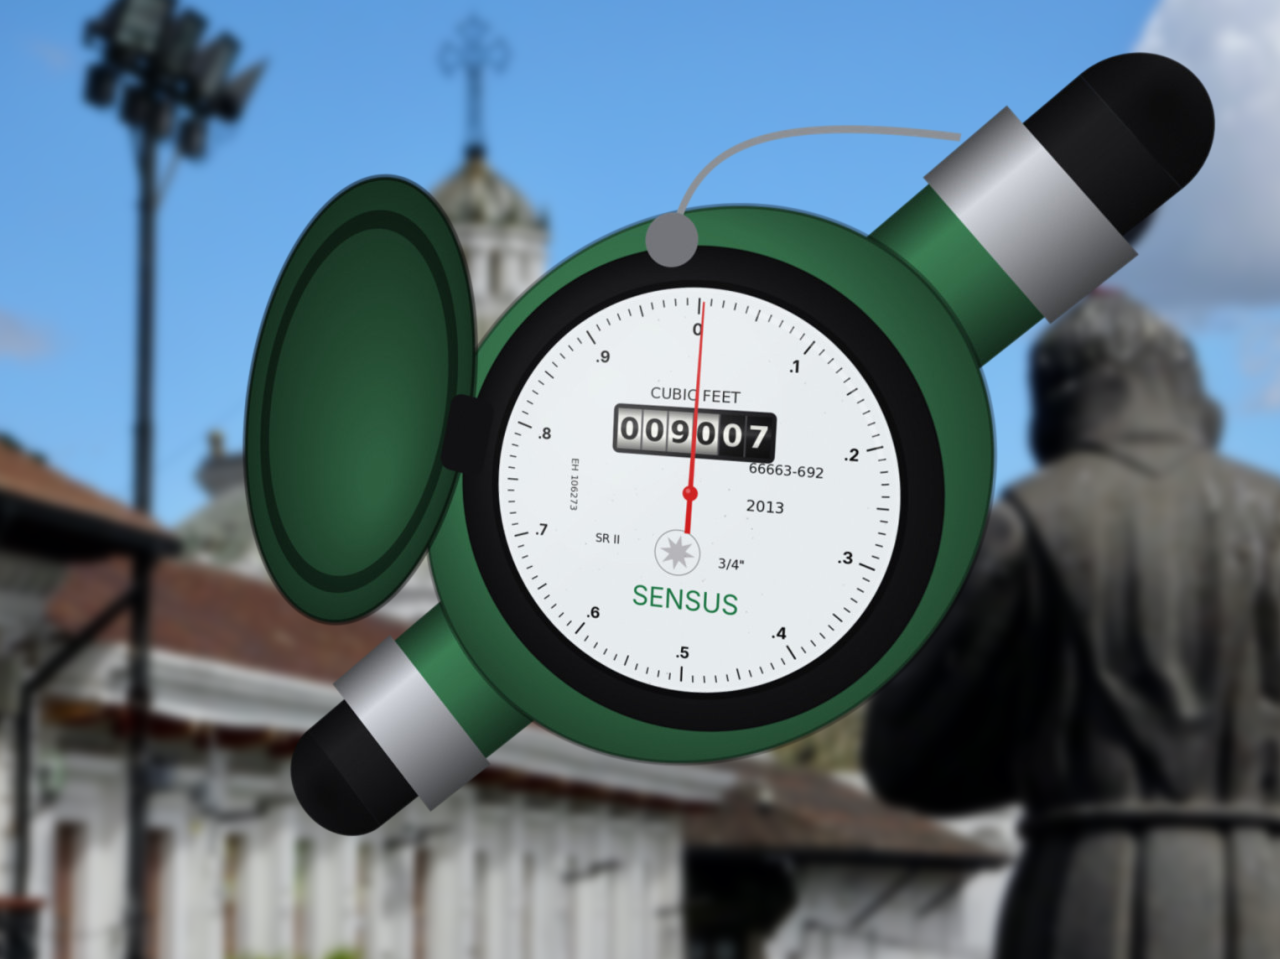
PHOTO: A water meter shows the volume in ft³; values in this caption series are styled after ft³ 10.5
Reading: ft³ 9007.00
